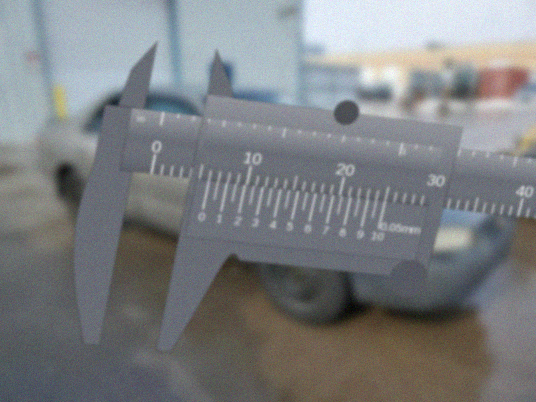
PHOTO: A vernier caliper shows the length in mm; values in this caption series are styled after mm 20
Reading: mm 6.0
